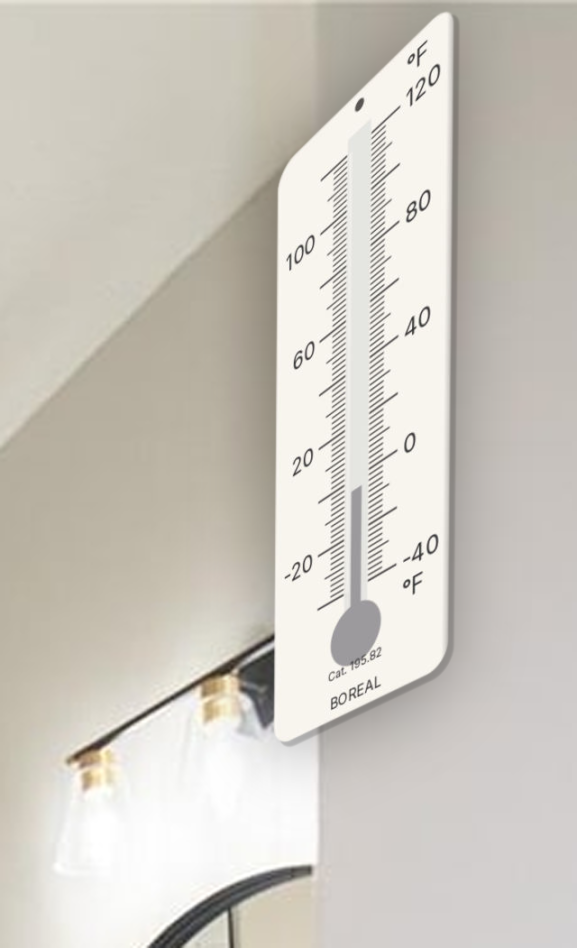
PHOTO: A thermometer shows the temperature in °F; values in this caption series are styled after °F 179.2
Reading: °F -4
